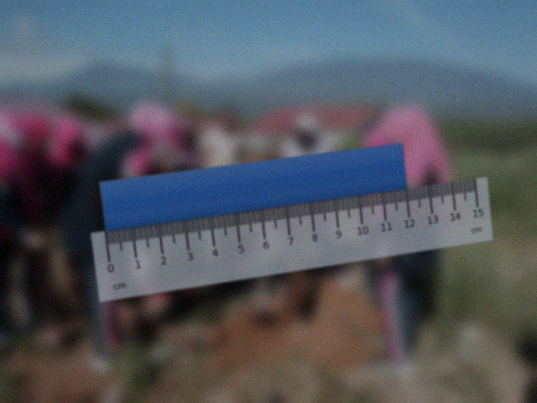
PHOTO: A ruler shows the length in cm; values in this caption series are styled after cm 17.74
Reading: cm 12
